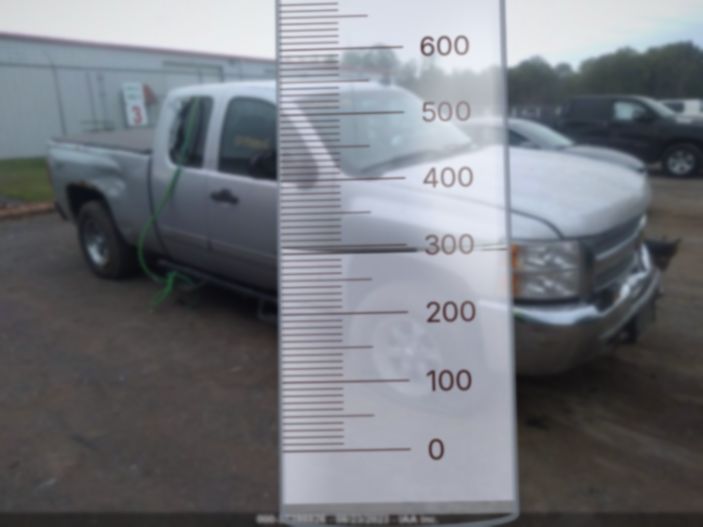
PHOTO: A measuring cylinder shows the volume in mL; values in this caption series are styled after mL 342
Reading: mL 290
